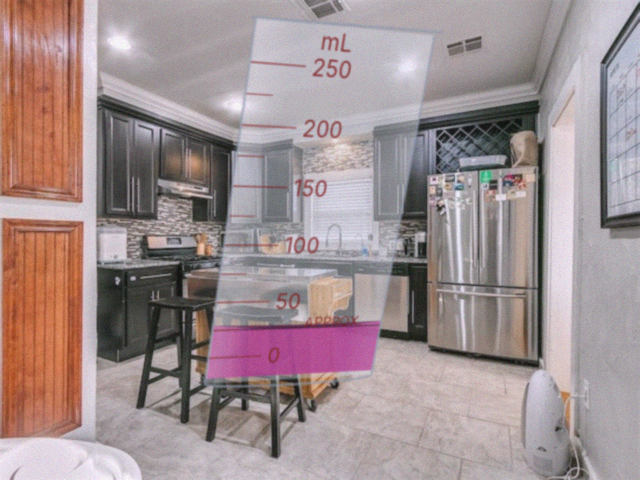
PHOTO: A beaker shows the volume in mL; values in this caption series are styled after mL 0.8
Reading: mL 25
